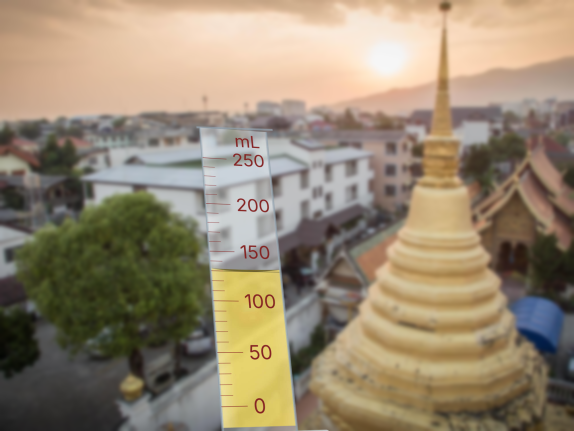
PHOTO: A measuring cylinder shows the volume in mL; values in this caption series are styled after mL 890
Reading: mL 130
